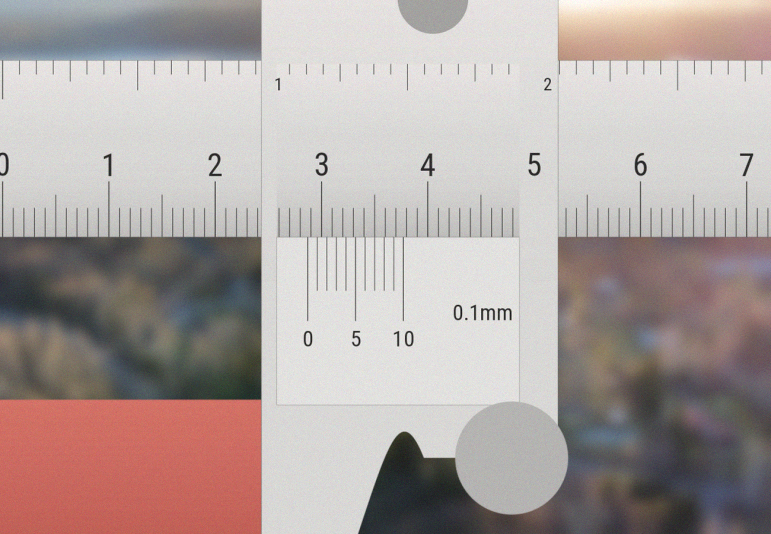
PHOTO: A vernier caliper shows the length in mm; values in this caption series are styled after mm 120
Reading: mm 28.7
